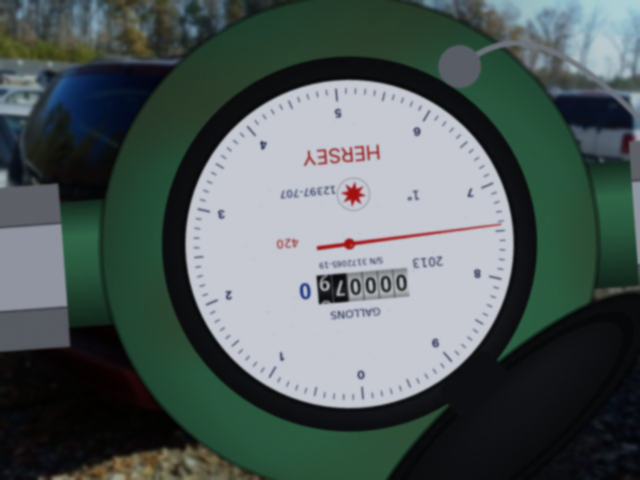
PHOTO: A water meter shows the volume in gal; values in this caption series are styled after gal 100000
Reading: gal 787.4
